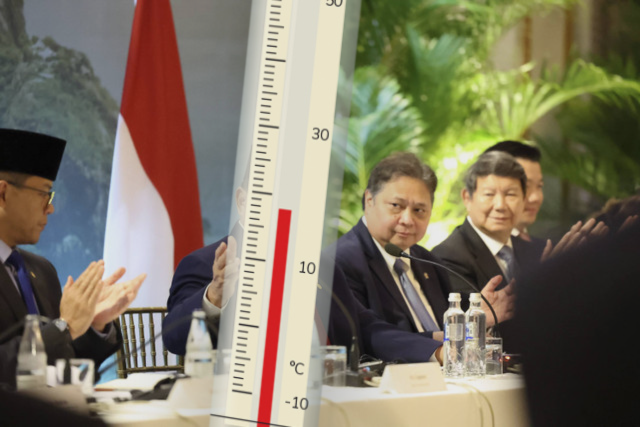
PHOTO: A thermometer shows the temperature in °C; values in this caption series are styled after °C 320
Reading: °C 18
